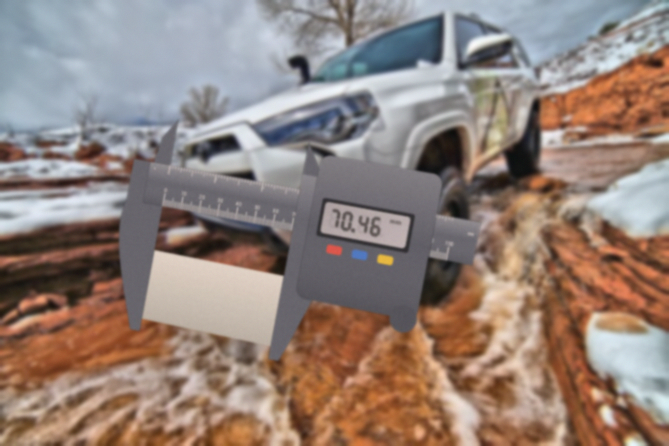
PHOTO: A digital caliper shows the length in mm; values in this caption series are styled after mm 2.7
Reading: mm 70.46
